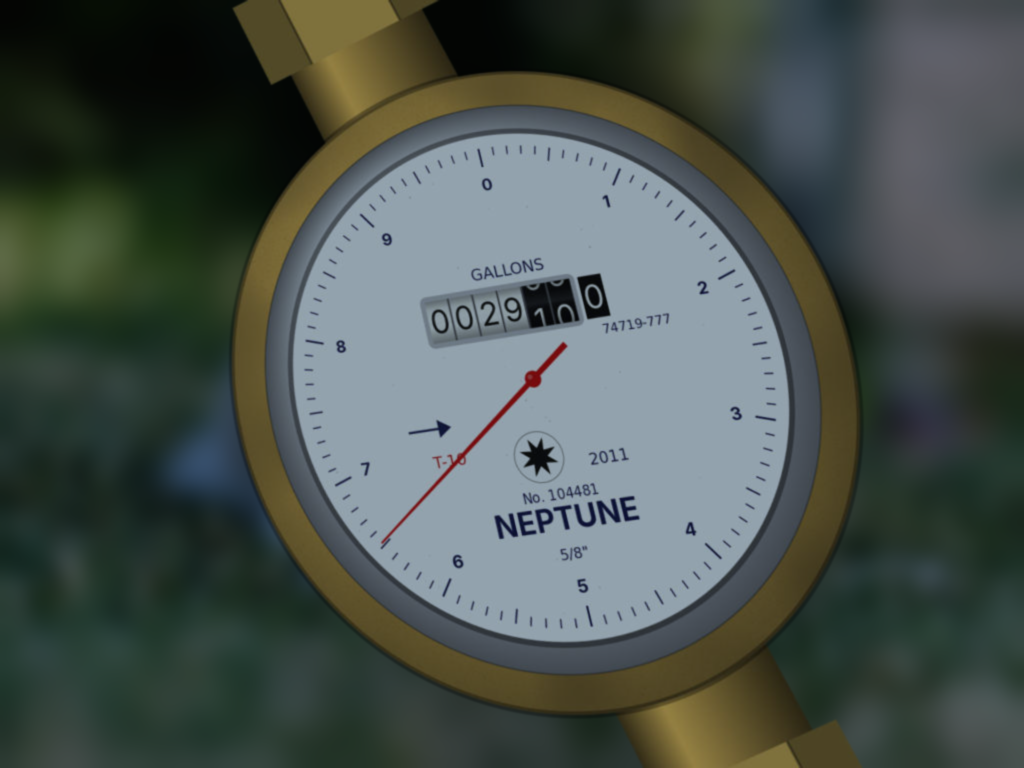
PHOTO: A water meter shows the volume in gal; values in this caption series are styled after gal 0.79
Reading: gal 29096.5
